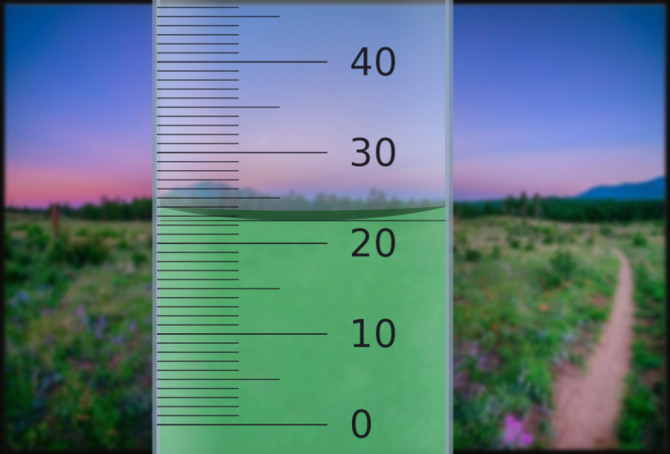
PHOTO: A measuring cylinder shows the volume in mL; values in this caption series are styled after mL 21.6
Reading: mL 22.5
